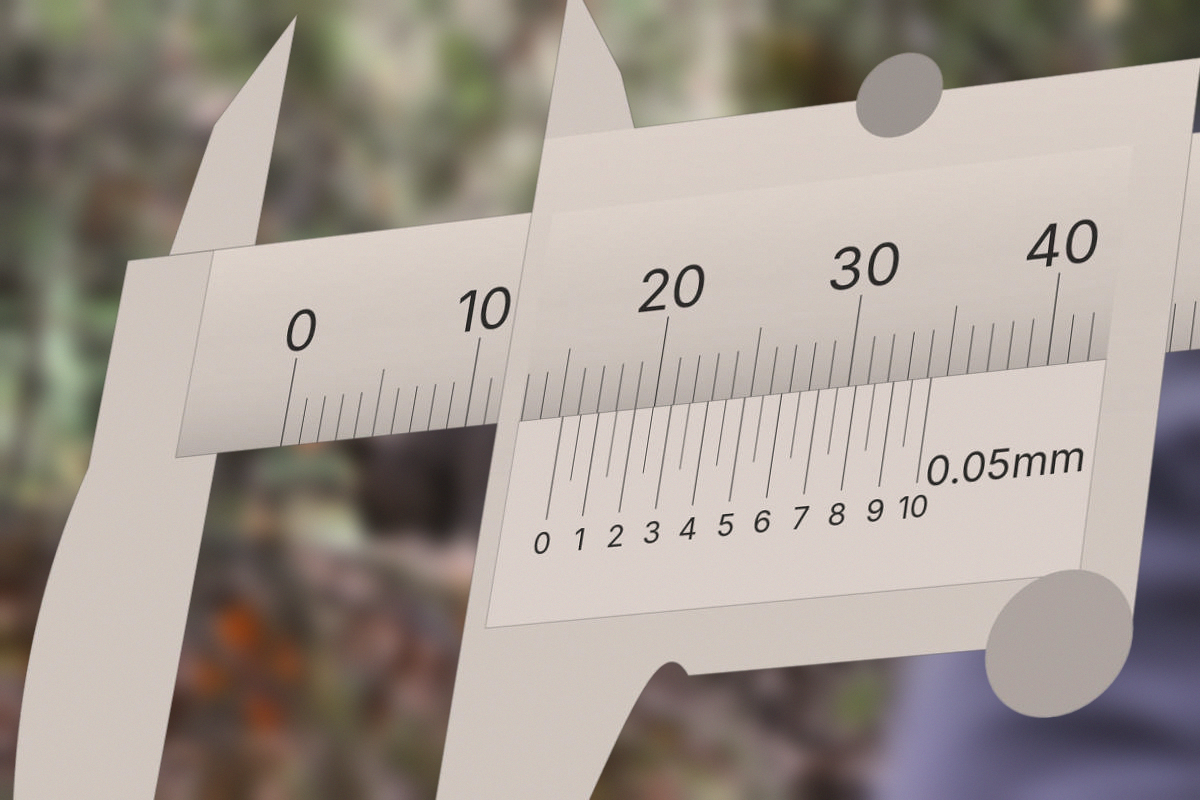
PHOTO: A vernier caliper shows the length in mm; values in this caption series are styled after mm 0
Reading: mm 15.2
